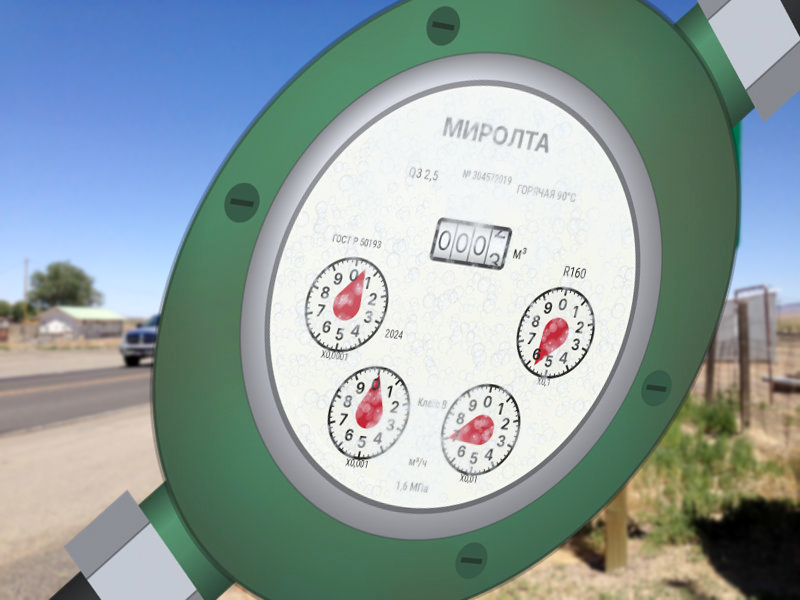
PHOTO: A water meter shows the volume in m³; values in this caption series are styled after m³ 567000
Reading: m³ 2.5700
